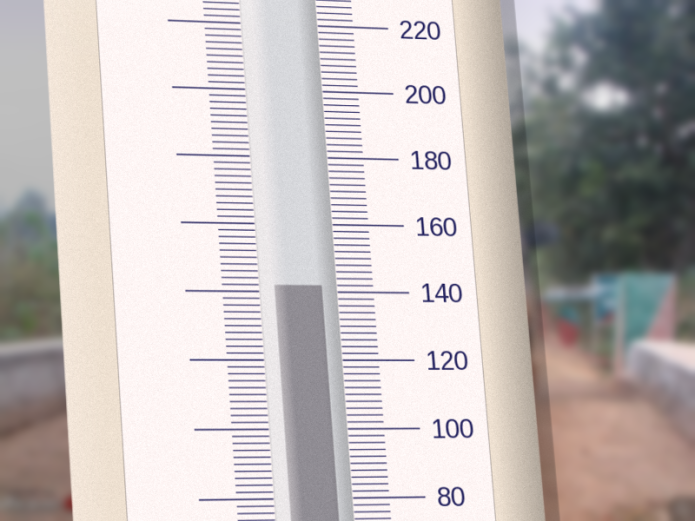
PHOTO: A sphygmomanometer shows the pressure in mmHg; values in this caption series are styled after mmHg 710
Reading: mmHg 142
